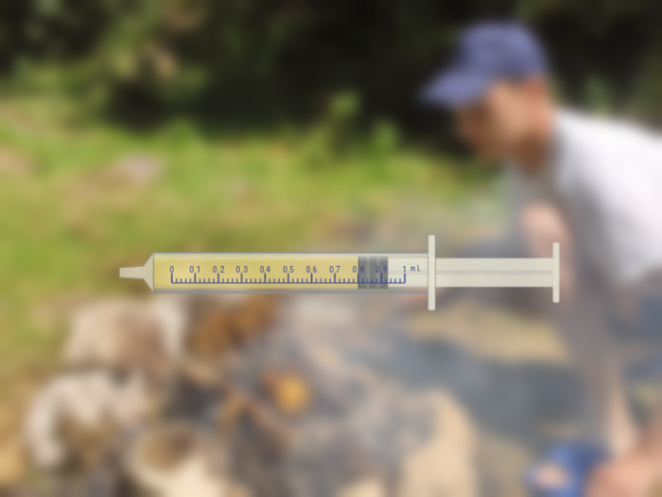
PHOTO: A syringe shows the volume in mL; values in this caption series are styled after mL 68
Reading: mL 0.8
